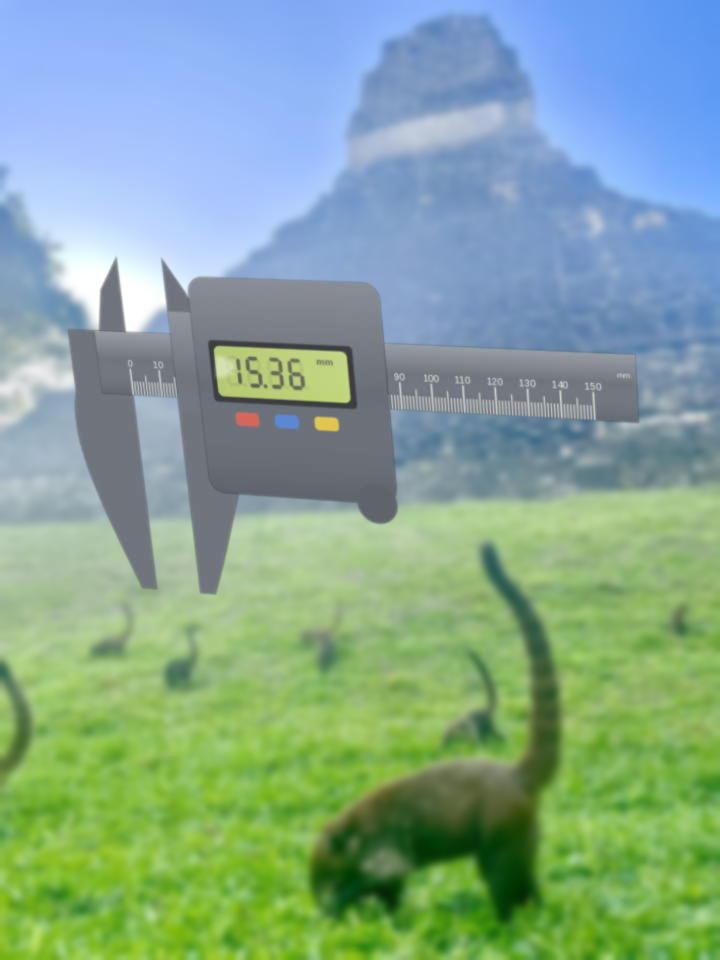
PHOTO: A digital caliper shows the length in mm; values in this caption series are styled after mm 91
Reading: mm 15.36
